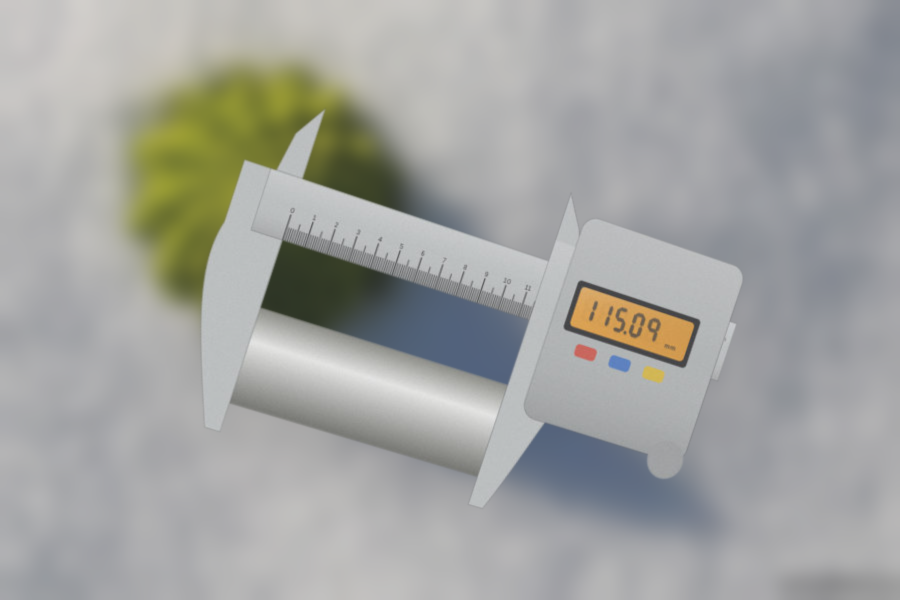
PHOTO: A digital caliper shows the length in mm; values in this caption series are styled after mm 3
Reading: mm 115.09
